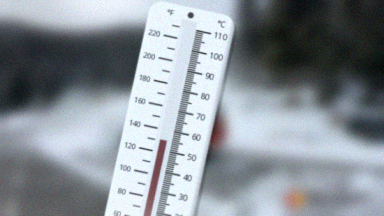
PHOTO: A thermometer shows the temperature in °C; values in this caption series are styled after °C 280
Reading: °C 55
